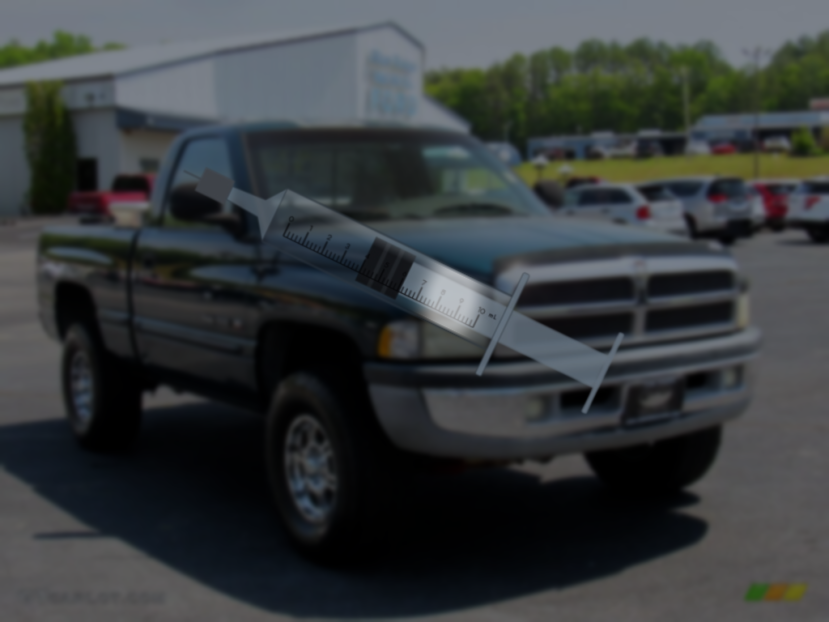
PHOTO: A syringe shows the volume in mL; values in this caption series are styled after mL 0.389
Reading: mL 4
